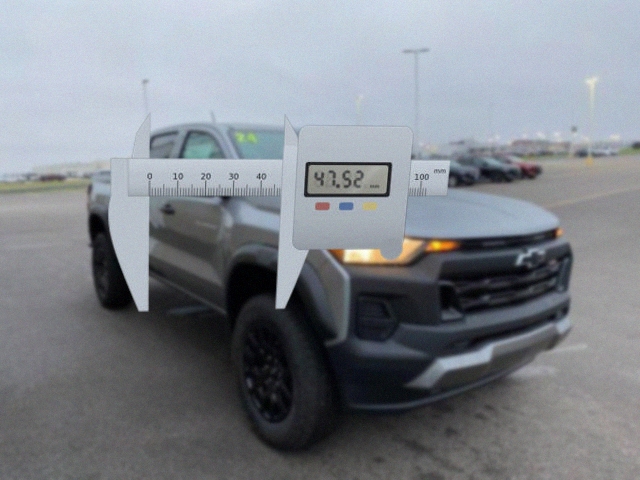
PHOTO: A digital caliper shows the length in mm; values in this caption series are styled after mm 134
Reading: mm 47.52
